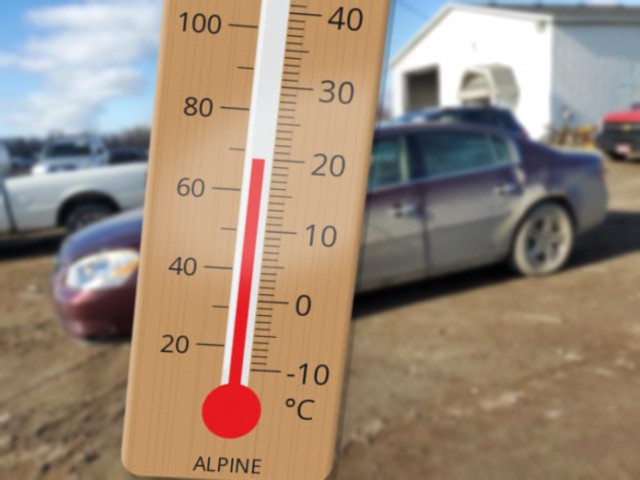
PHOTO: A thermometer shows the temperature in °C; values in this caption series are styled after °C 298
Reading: °C 20
